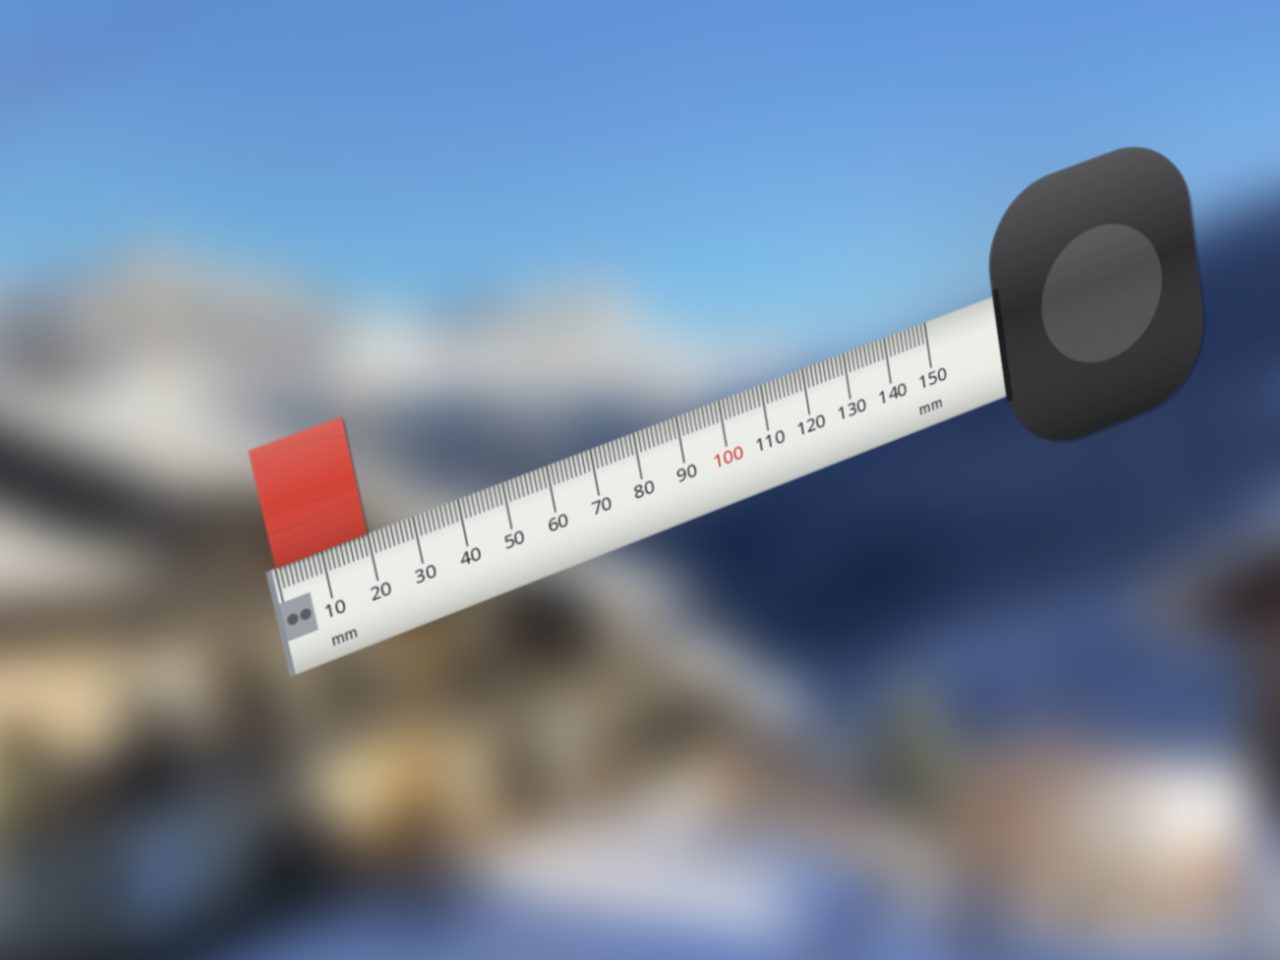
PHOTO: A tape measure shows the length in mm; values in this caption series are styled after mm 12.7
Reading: mm 20
